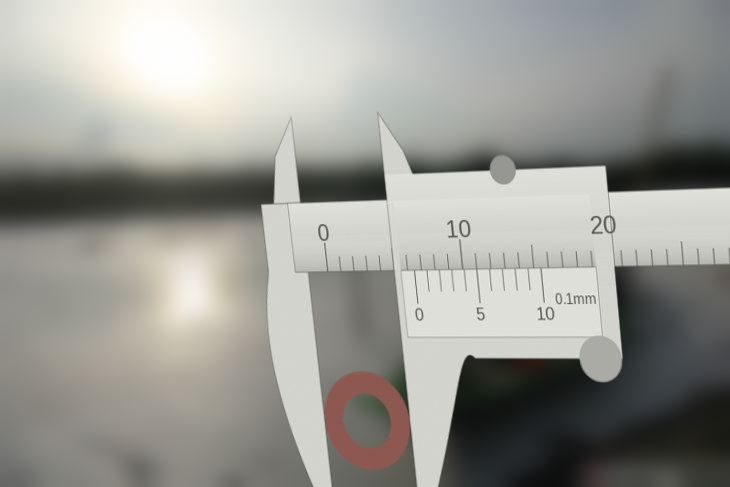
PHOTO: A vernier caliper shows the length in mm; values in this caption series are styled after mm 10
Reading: mm 6.5
